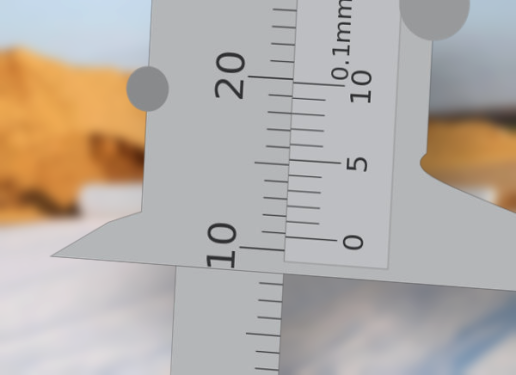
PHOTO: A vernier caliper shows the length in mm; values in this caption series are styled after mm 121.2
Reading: mm 10.8
